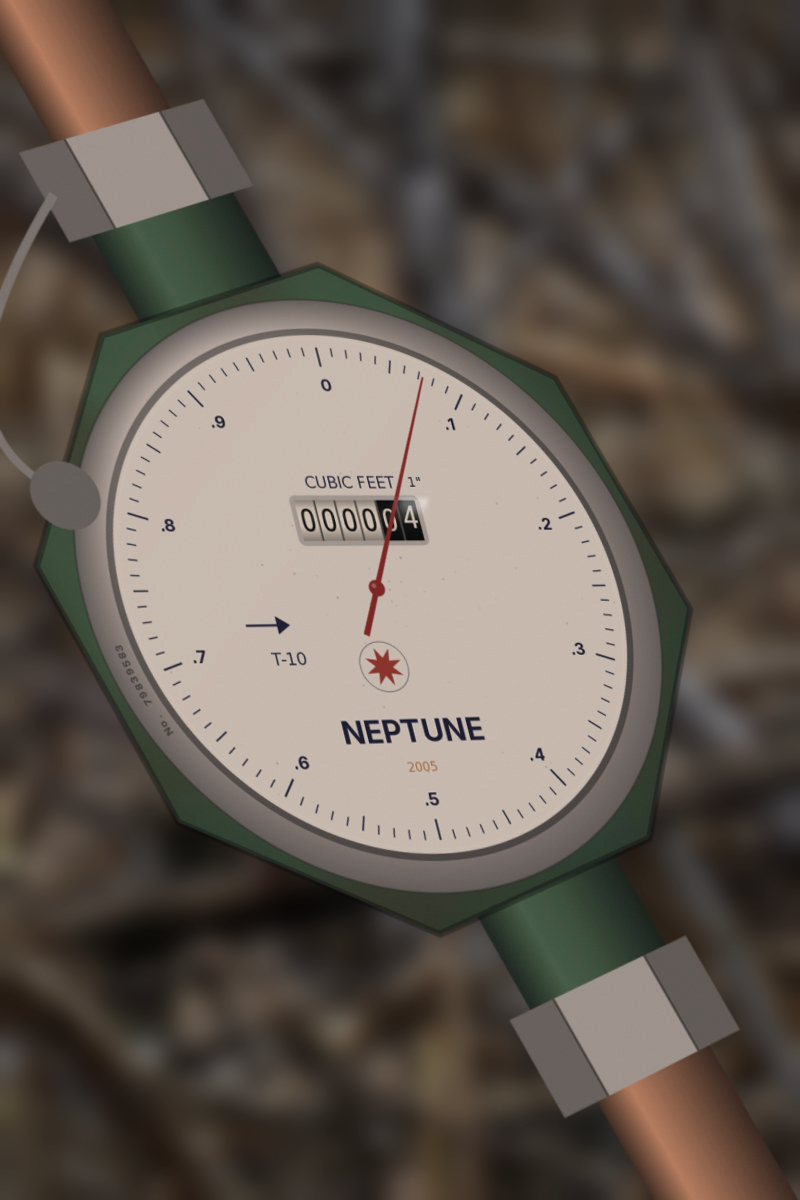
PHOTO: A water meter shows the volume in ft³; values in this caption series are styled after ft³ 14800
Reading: ft³ 4.07
